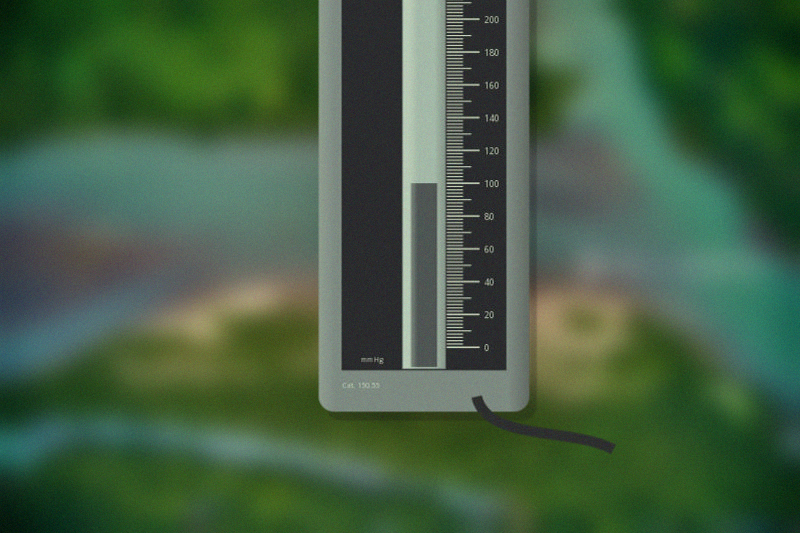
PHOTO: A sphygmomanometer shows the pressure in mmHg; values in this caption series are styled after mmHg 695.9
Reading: mmHg 100
